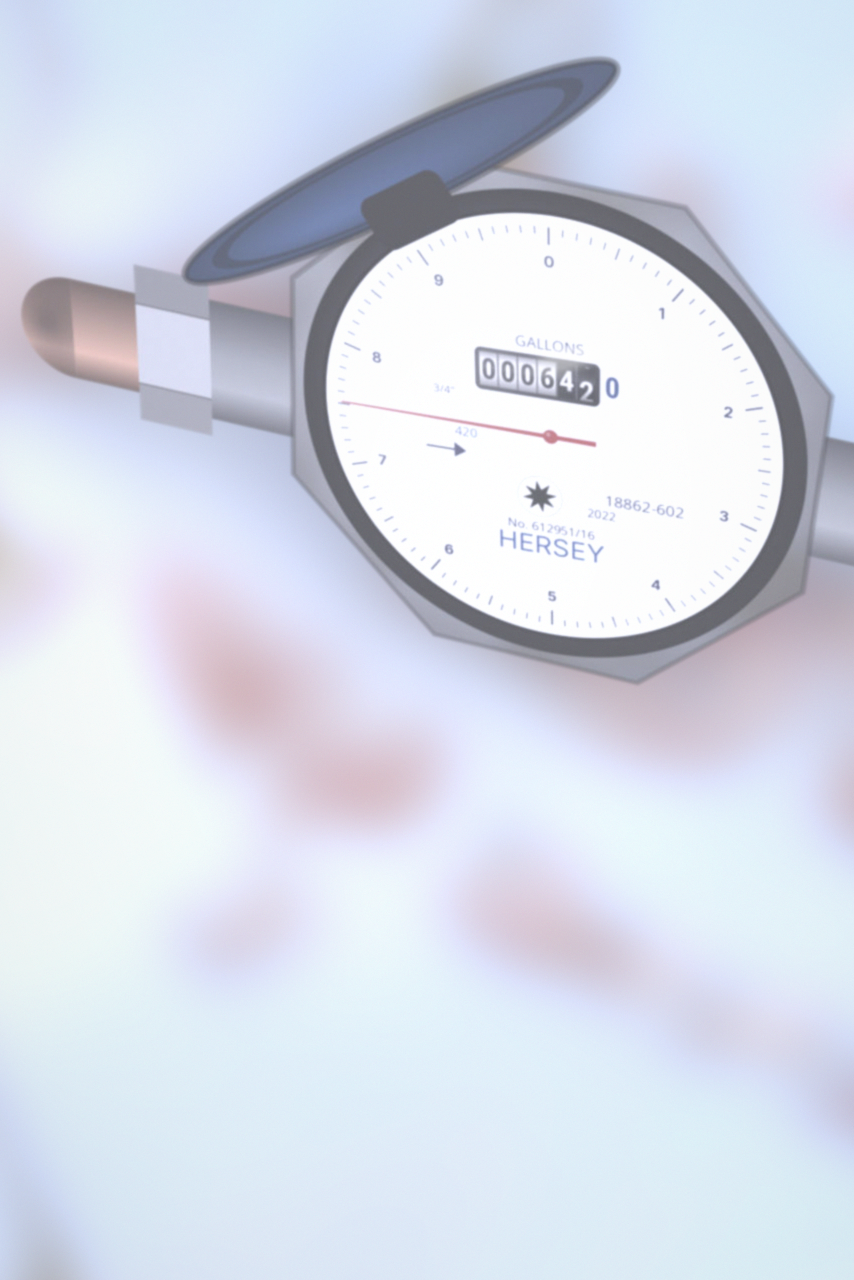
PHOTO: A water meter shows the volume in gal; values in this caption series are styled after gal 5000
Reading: gal 6417.5
